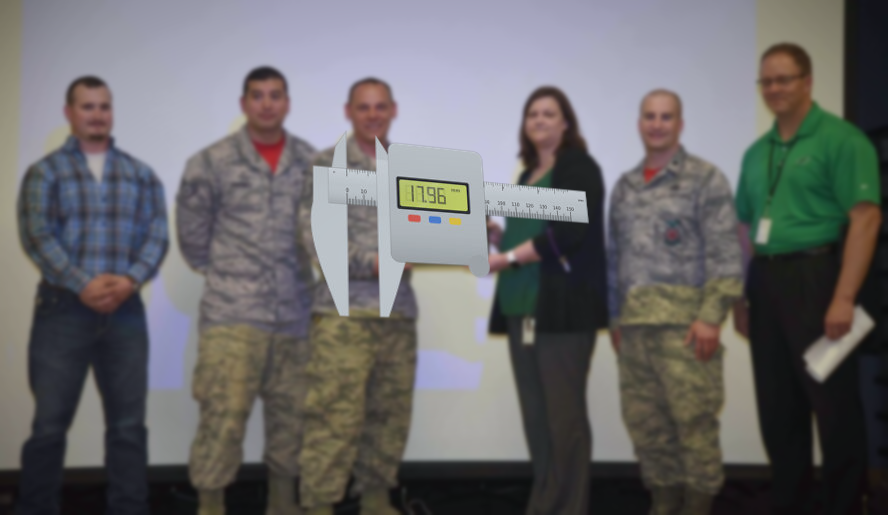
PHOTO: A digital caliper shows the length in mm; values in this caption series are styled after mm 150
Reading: mm 17.96
